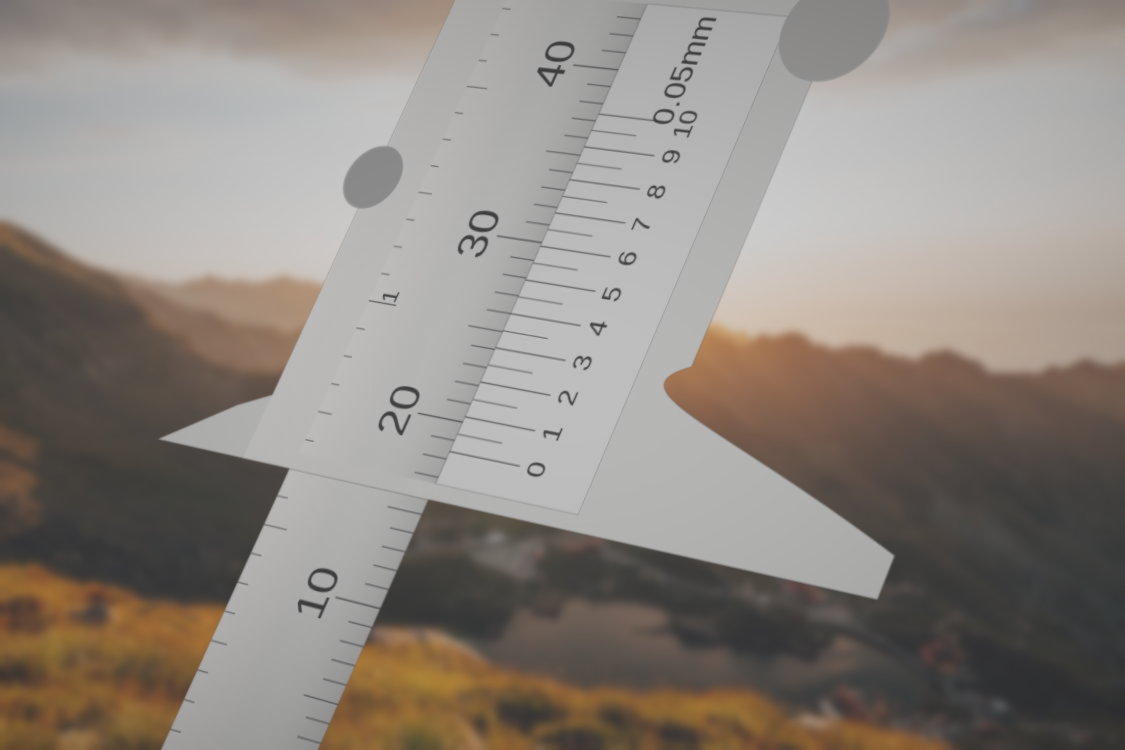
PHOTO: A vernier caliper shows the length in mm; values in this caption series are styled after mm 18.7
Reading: mm 18.4
